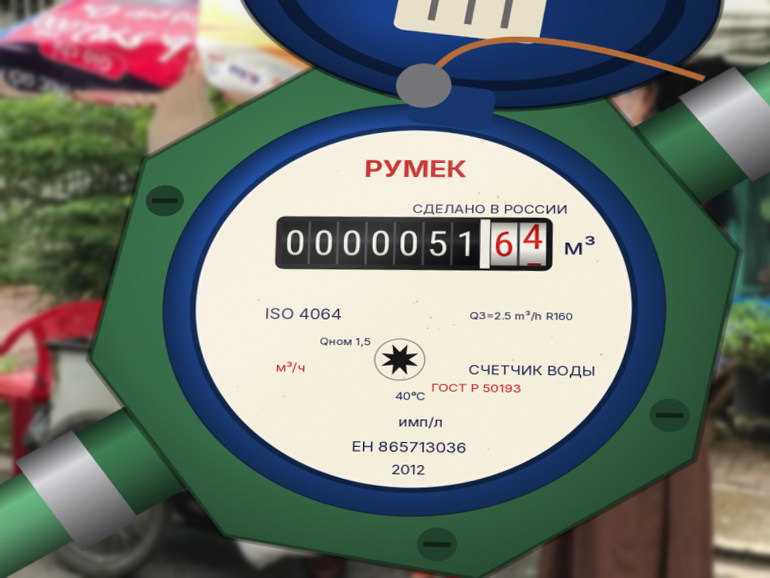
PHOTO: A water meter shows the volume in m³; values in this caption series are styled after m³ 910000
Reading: m³ 51.64
